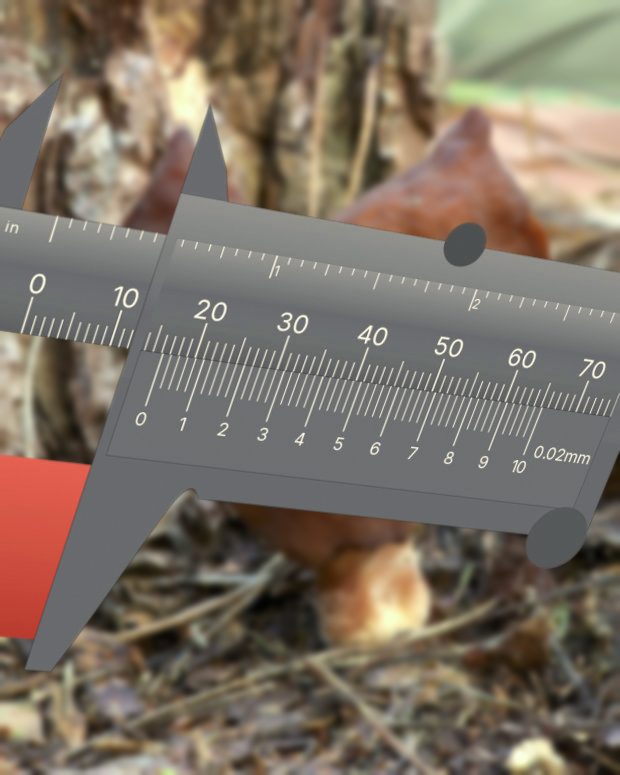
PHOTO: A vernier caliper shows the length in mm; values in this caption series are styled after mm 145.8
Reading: mm 16.2
